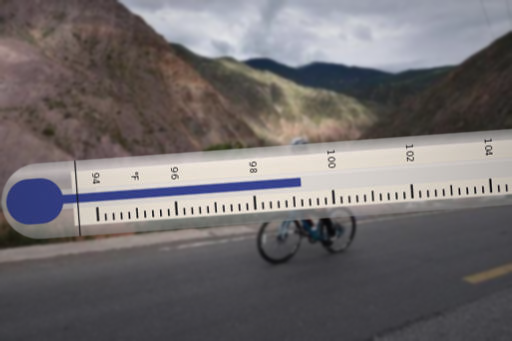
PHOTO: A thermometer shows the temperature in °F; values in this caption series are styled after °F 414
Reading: °F 99.2
